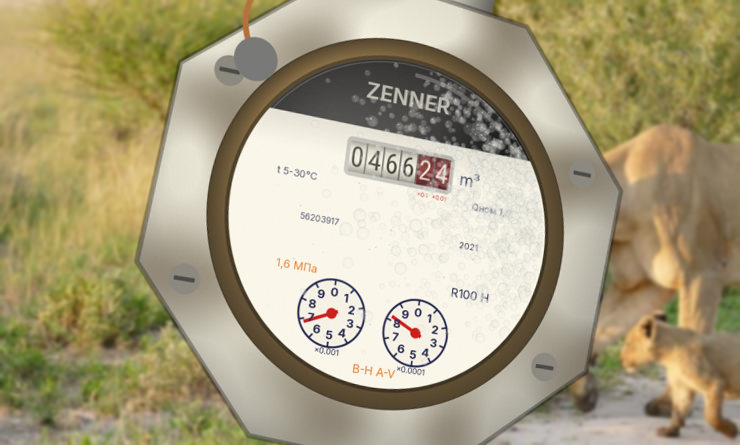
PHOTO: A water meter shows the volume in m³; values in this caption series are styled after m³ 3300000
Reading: m³ 466.2468
